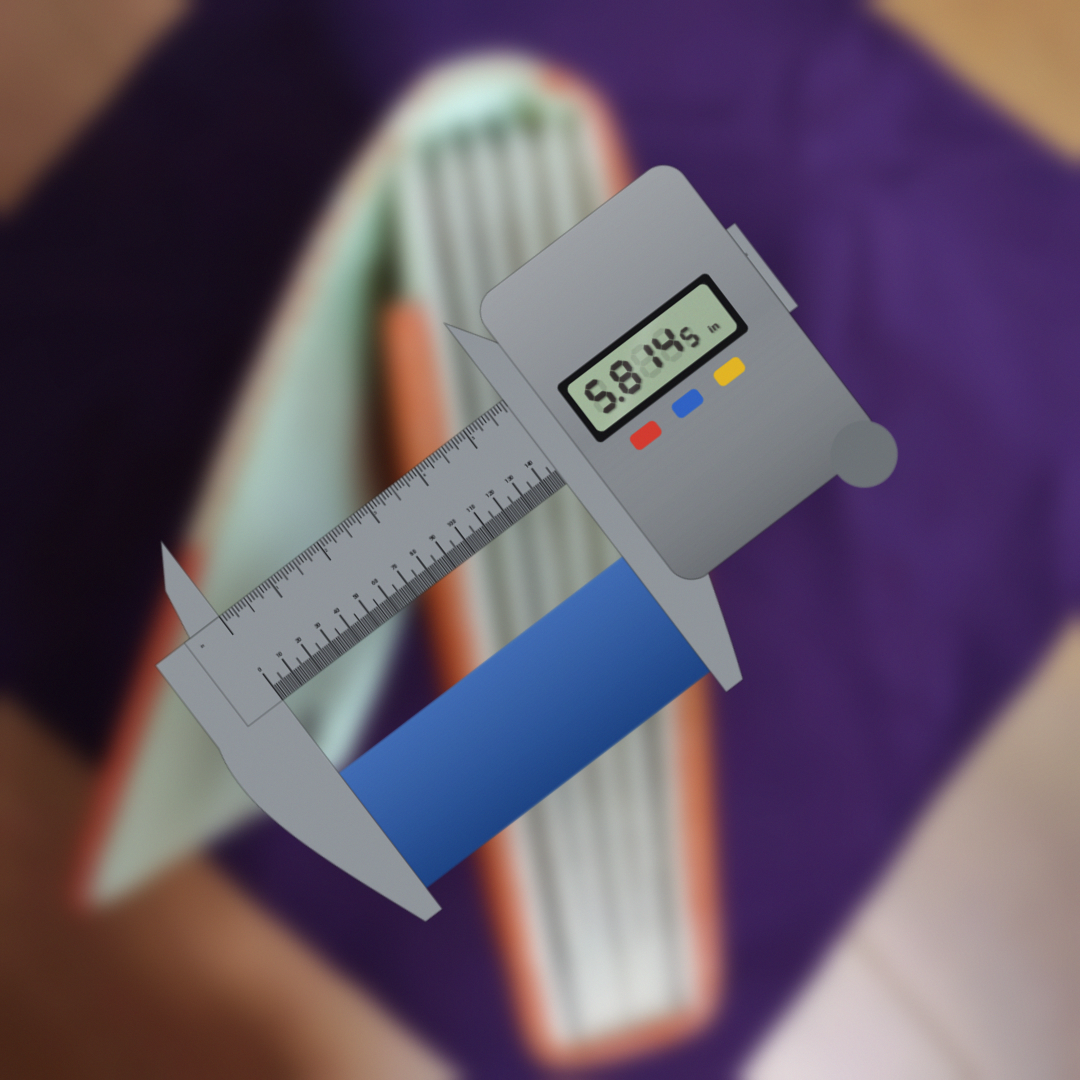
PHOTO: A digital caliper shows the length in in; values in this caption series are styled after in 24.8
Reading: in 5.8145
